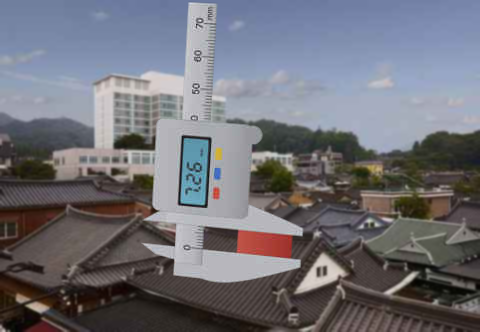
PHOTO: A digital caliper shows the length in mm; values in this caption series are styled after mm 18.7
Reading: mm 7.26
